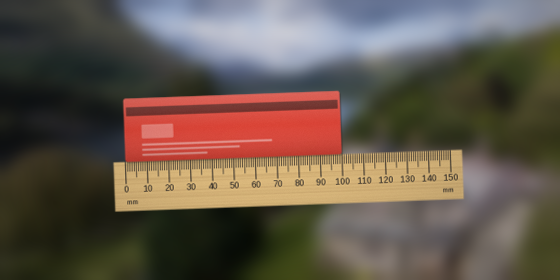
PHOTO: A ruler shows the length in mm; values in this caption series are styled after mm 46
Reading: mm 100
